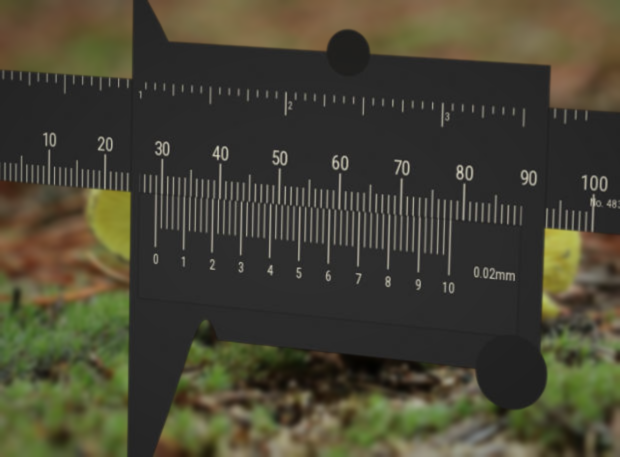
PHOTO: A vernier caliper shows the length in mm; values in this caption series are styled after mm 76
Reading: mm 29.0
